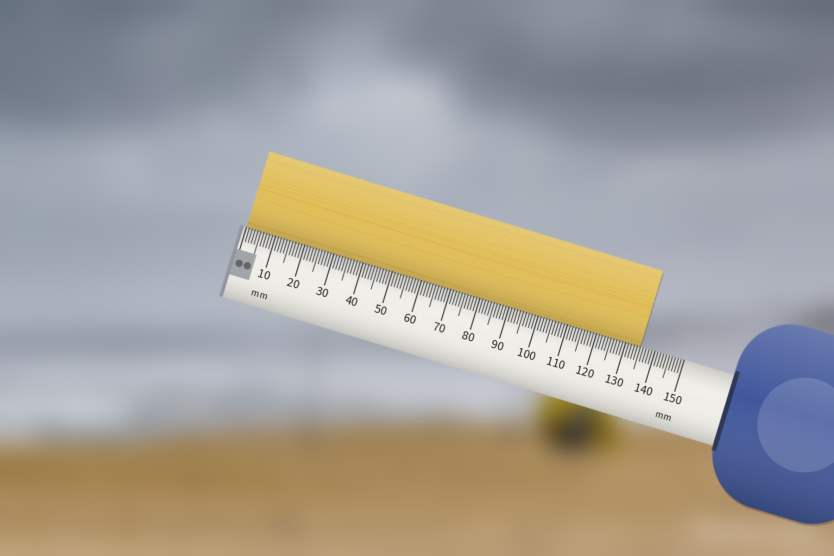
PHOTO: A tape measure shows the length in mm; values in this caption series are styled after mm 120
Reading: mm 135
